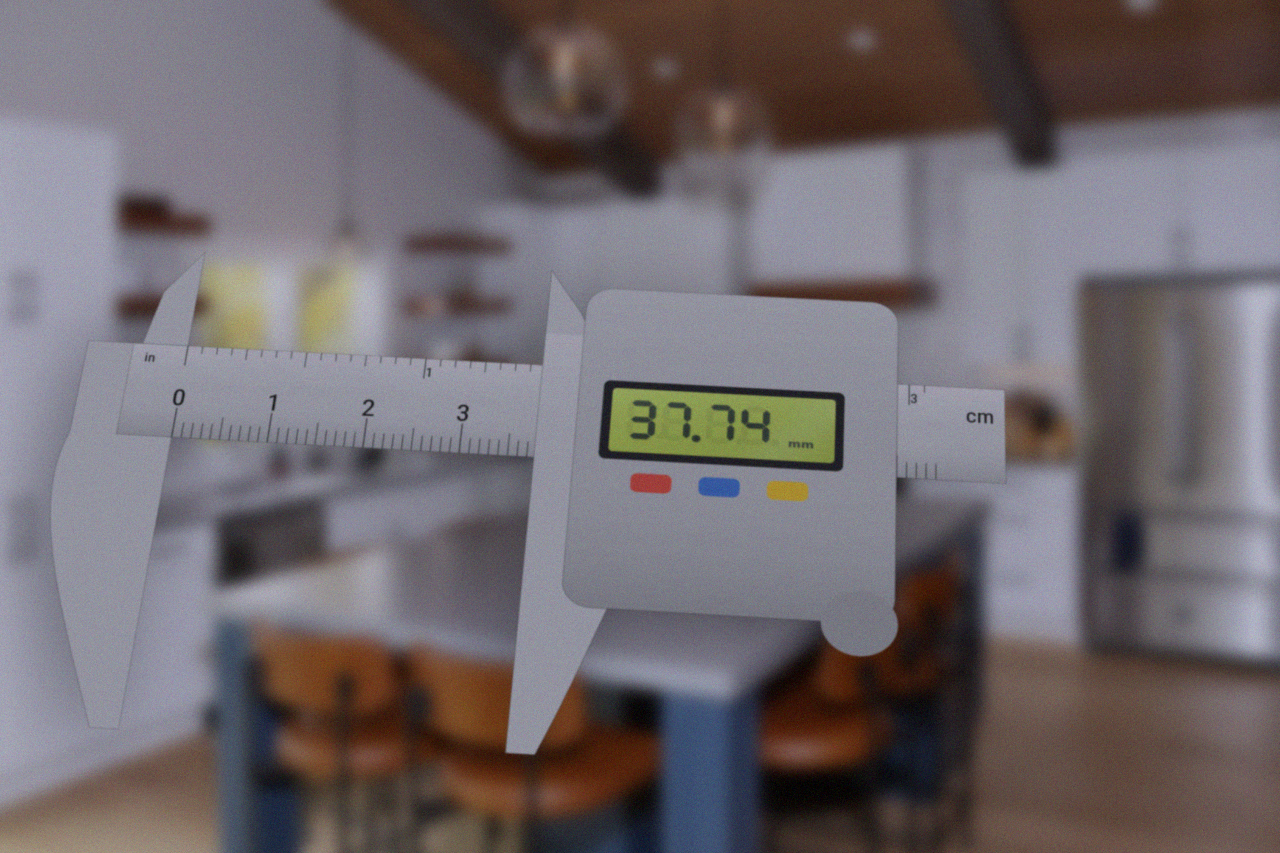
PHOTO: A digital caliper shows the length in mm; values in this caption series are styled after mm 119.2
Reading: mm 37.74
